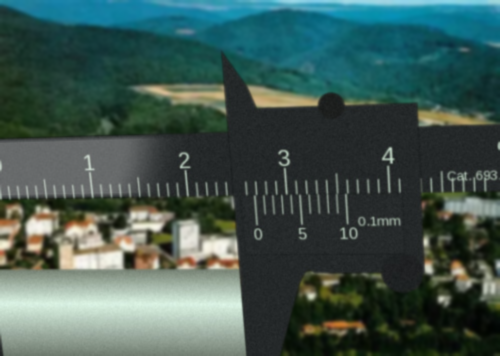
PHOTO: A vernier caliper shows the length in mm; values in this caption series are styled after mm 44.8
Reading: mm 26.8
